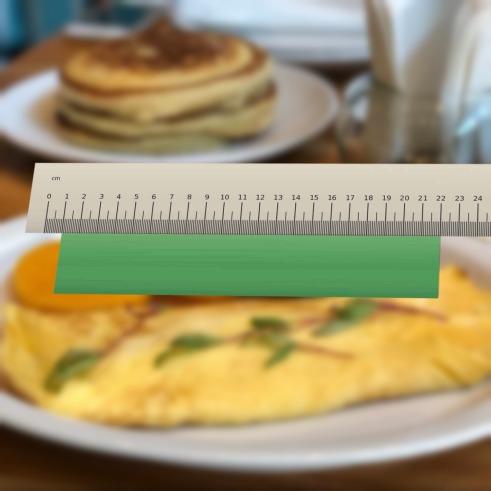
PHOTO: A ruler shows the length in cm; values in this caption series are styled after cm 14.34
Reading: cm 21
